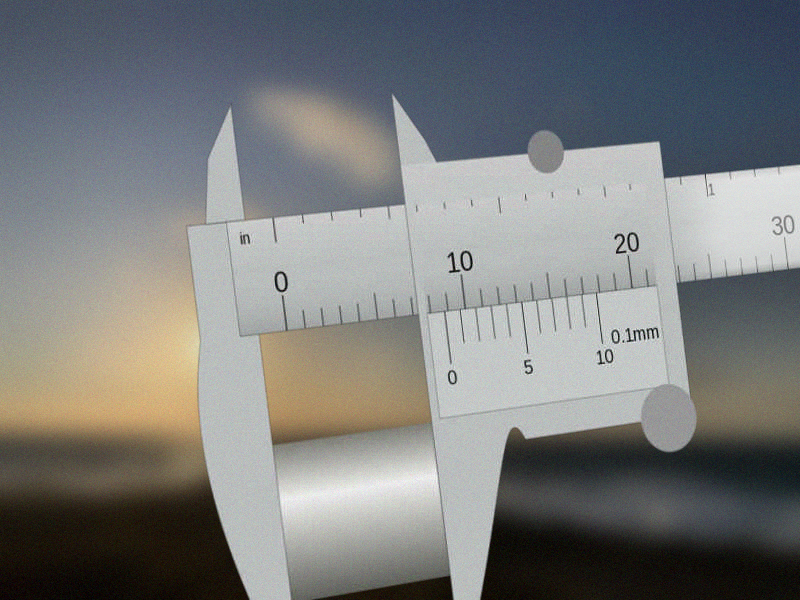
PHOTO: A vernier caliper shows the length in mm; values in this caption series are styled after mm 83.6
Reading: mm 8.8
